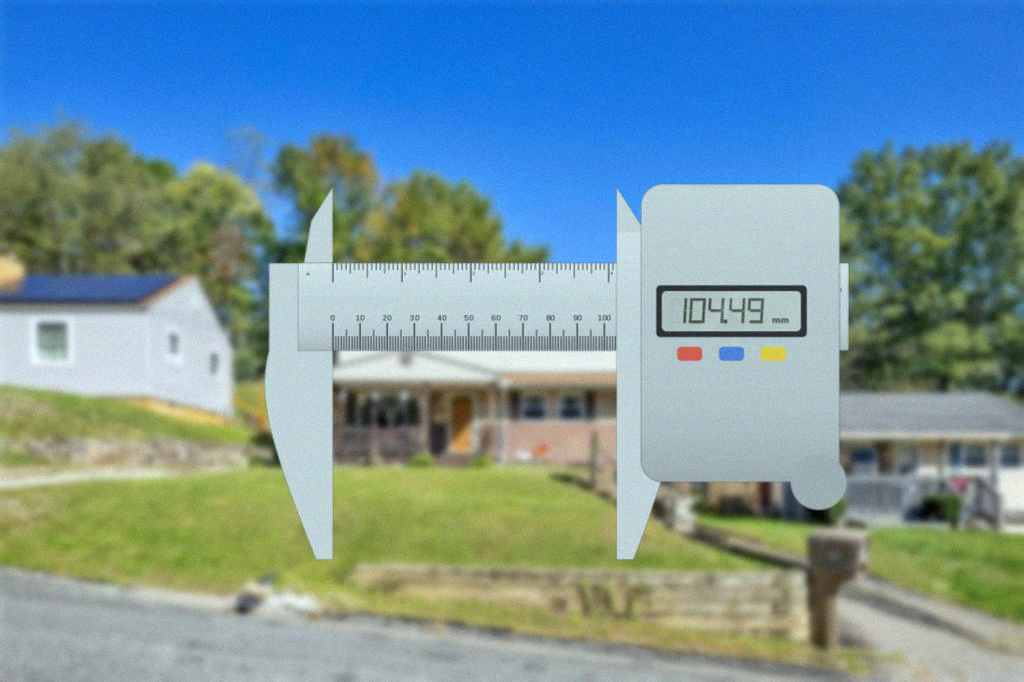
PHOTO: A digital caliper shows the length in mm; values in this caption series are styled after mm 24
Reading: mm 104.49
